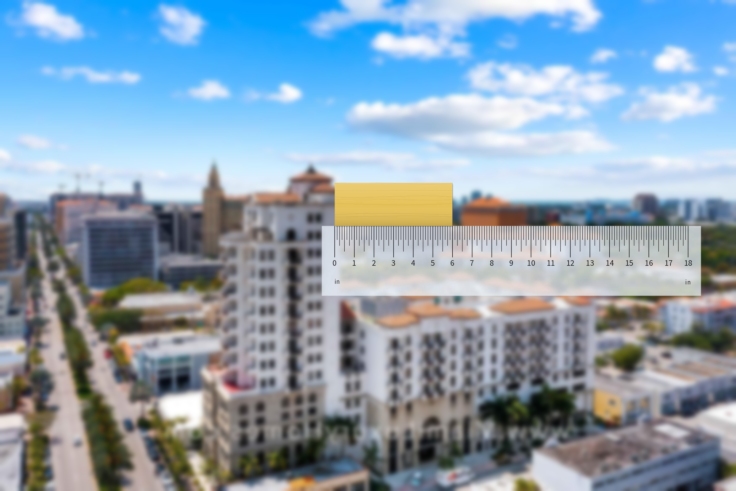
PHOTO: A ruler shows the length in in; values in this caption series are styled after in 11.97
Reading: in 6
